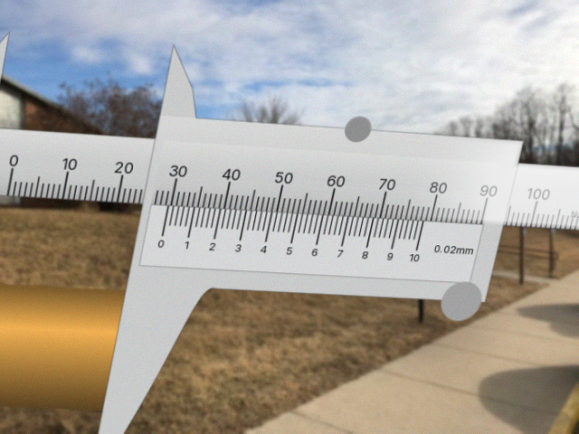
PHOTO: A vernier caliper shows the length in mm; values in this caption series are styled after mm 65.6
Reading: mm 29.5
